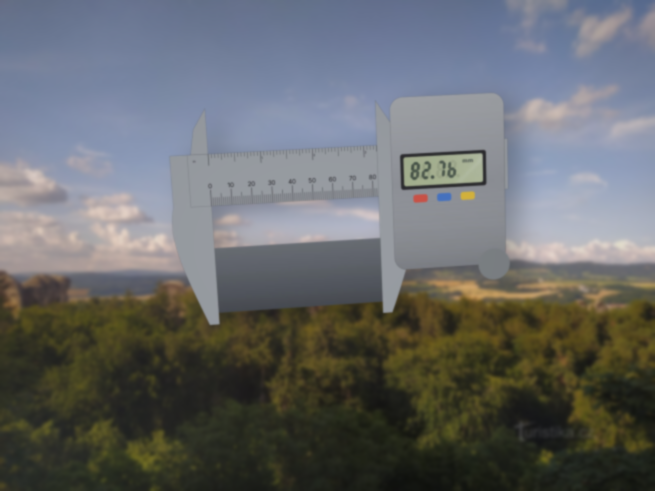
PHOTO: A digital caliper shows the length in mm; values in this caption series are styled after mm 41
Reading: mm 82.76
